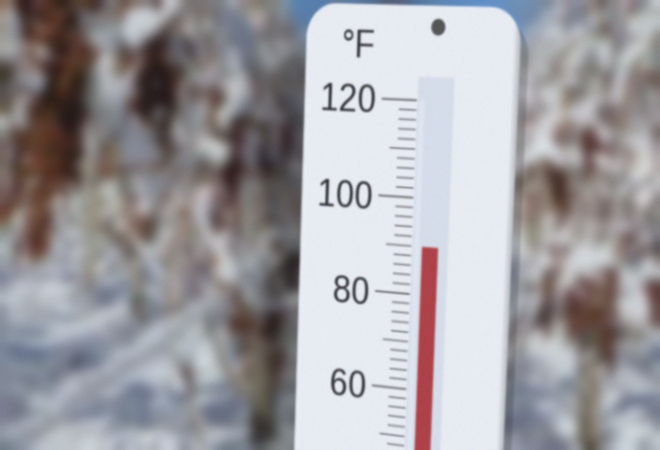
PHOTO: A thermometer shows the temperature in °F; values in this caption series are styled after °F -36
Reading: °F 90
